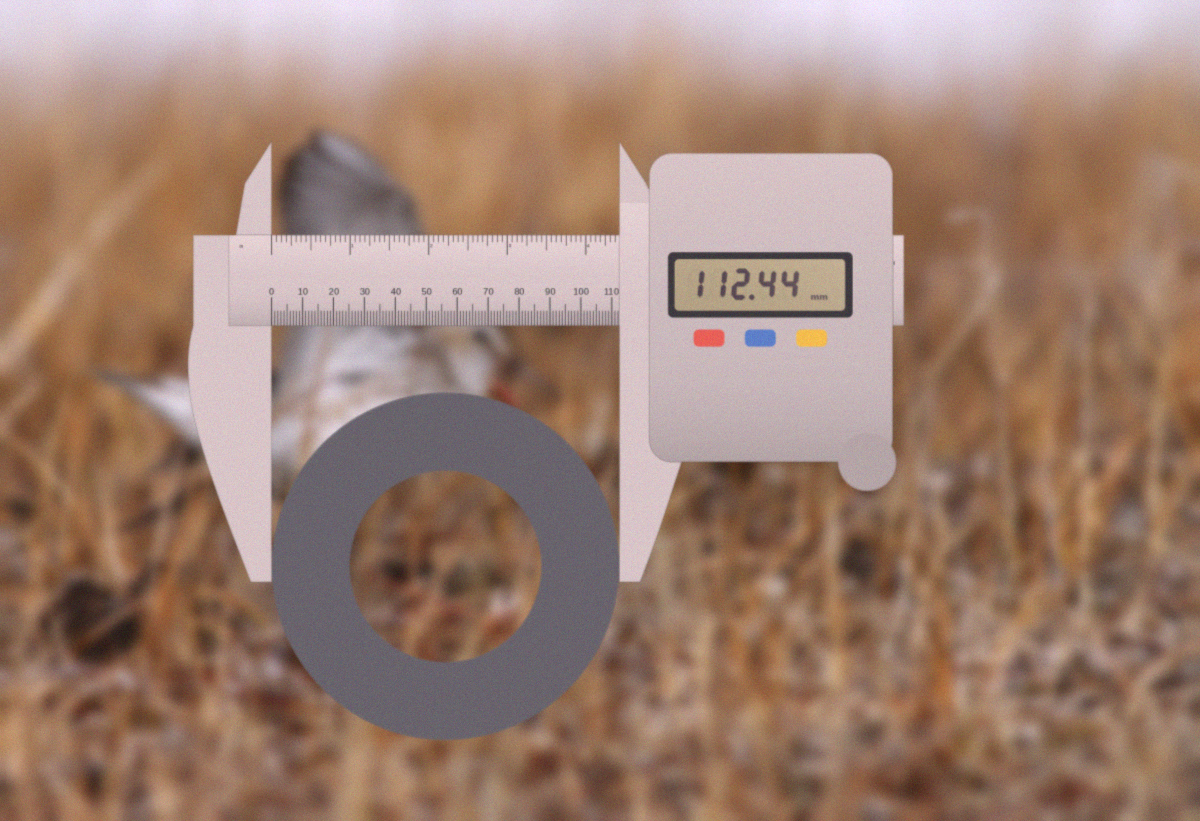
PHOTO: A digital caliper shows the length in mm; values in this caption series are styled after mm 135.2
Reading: mm 112.44
